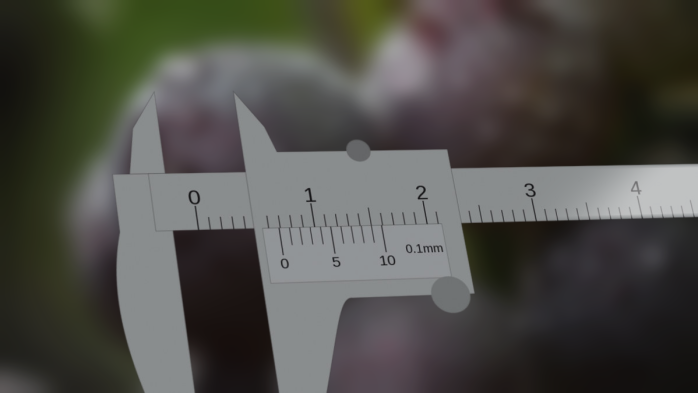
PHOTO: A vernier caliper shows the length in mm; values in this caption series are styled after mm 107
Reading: mm 6.9
